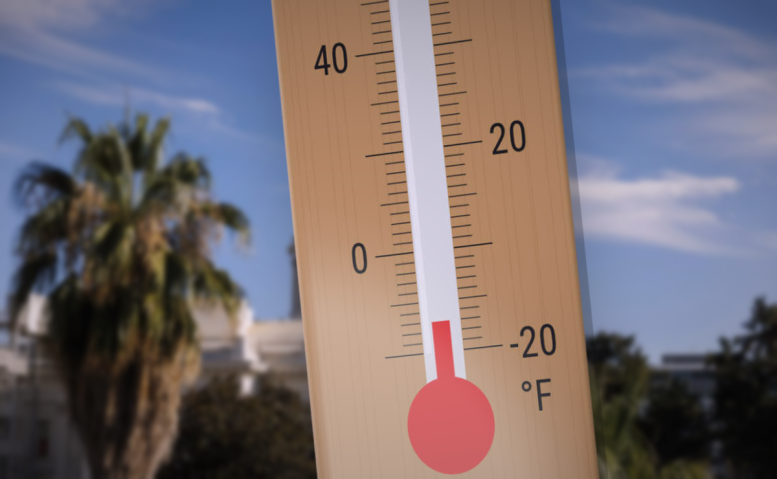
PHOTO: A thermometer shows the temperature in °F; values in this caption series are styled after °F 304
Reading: °F -14
